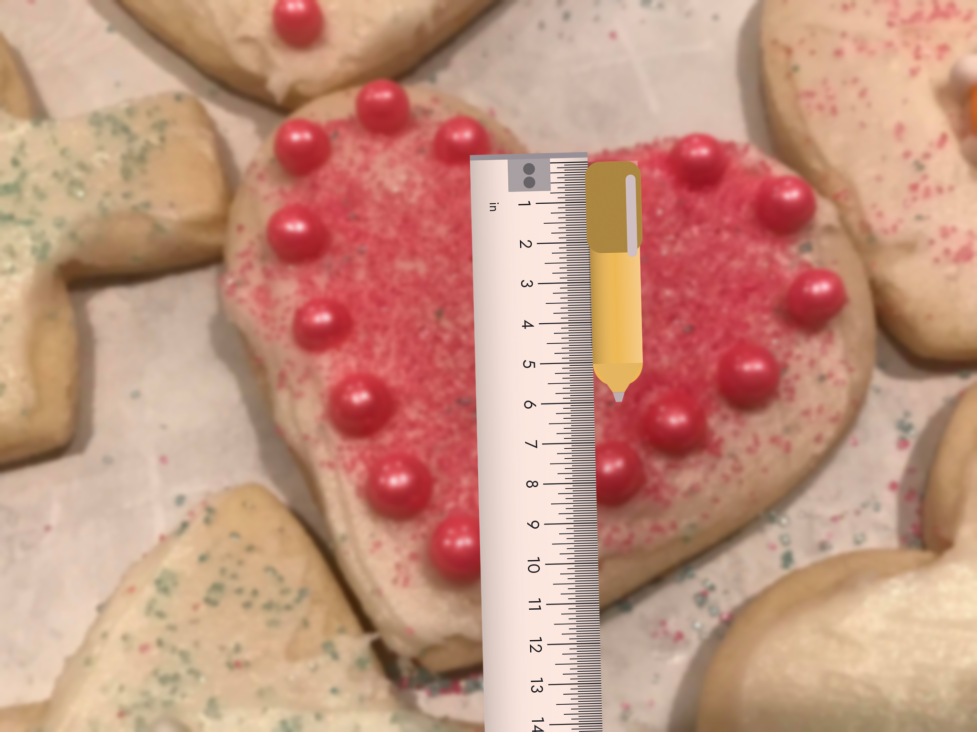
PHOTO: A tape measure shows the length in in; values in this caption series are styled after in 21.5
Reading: in 6
